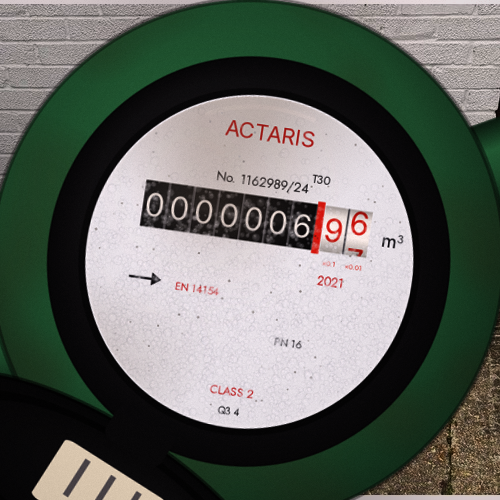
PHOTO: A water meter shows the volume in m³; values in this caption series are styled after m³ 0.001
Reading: m³ 6.96
